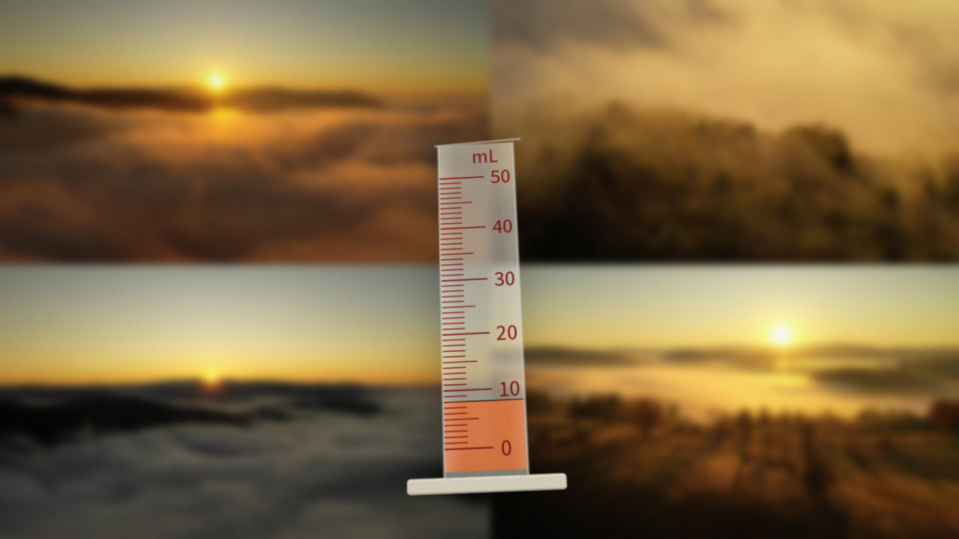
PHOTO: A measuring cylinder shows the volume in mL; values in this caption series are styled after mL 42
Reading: mL 8
